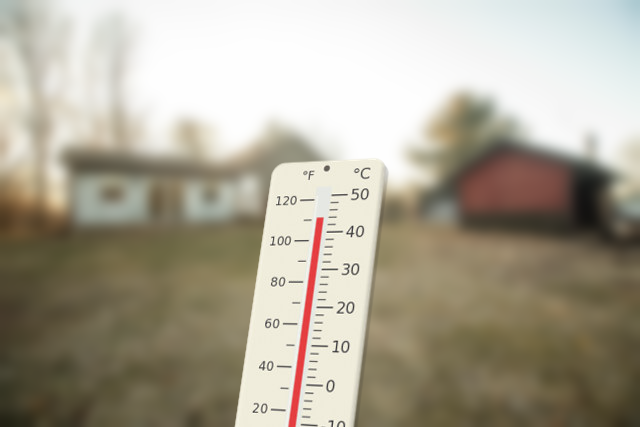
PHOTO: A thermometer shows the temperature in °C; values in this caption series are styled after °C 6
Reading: °C 44
